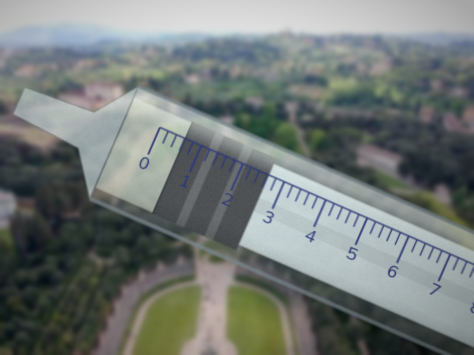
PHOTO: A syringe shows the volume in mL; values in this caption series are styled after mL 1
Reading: mL 0.6
